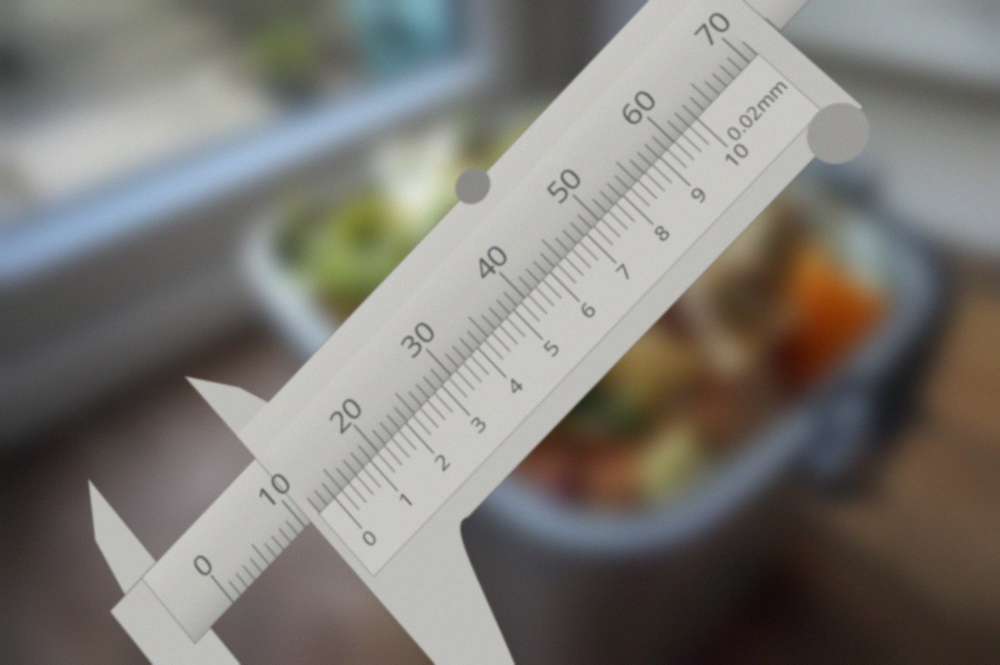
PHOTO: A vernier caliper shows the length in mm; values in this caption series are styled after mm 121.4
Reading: mm 14.0
